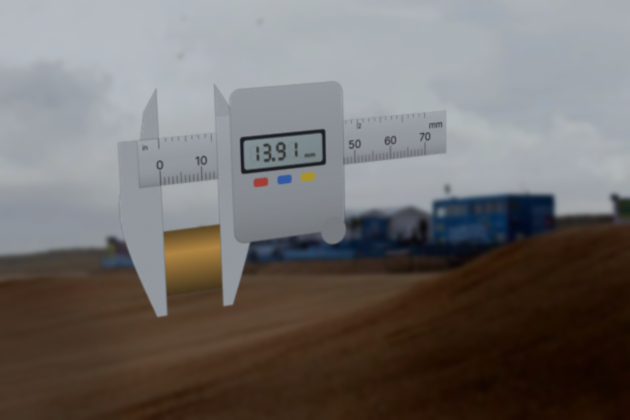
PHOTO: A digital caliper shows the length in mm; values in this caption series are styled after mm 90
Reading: mm 13.91
